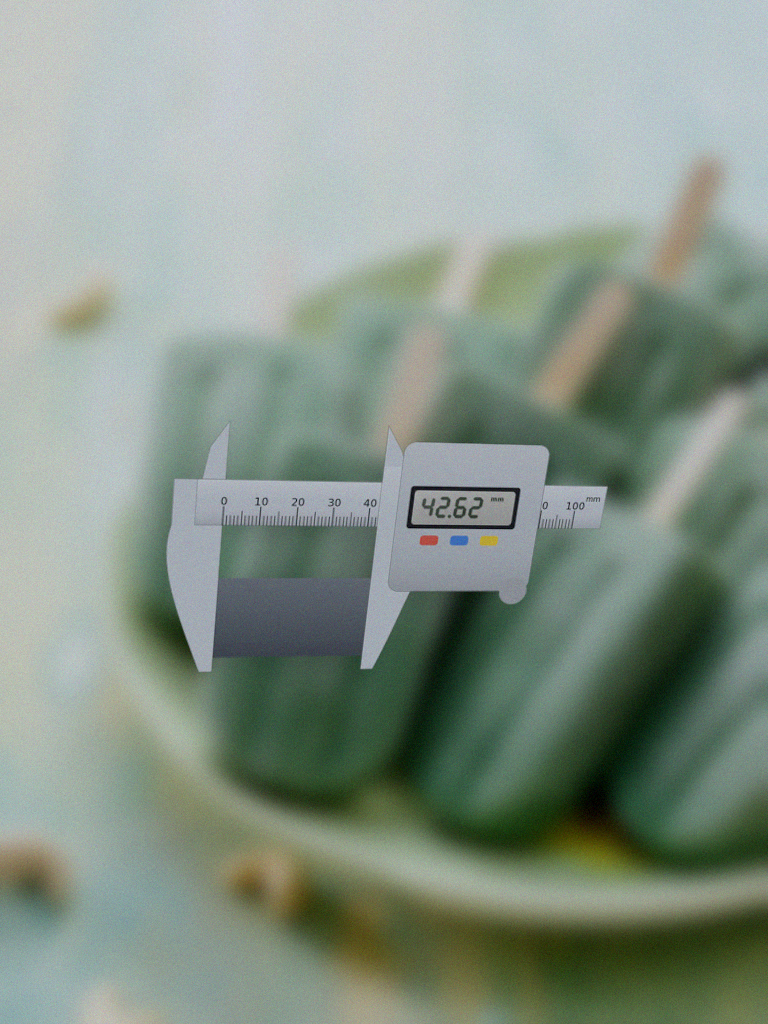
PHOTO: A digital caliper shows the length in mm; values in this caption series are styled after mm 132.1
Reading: mm 42.62
